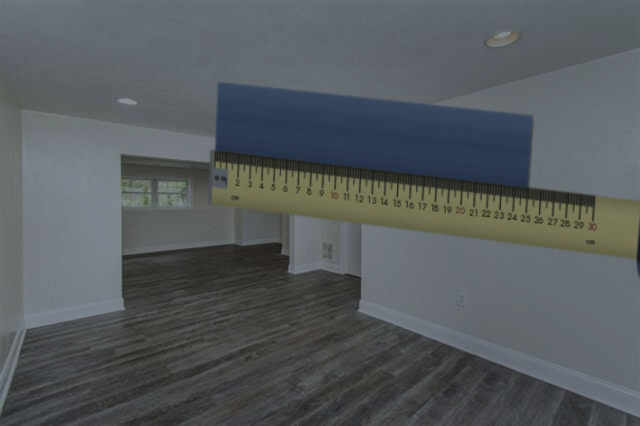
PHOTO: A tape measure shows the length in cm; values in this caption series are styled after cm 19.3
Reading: cm 25
